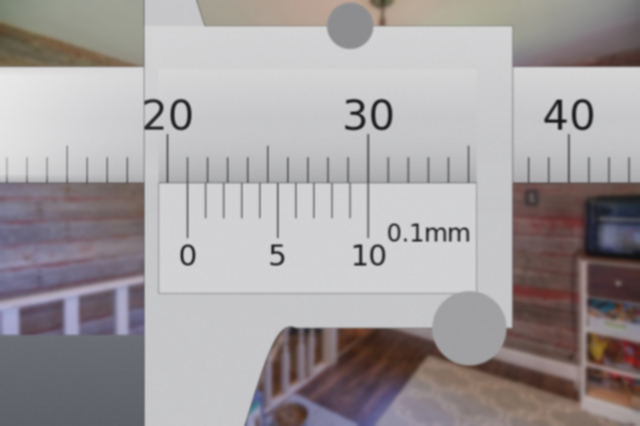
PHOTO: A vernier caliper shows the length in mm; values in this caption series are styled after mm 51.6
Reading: mm 21.0
